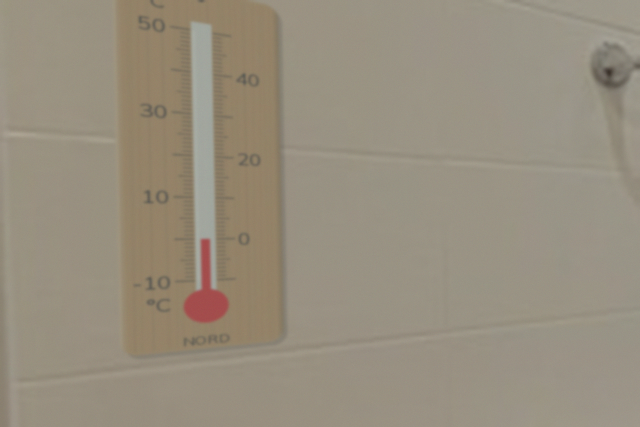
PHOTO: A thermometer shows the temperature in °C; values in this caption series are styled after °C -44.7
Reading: °C 0
